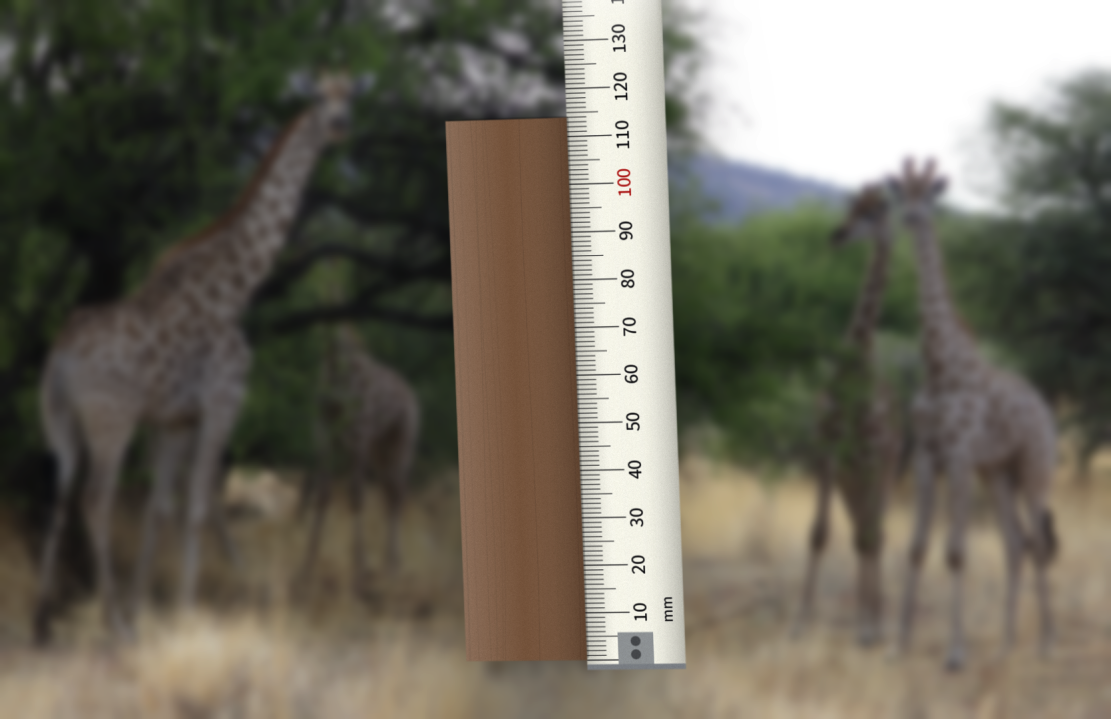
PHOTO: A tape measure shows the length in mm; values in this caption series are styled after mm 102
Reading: mm 114
